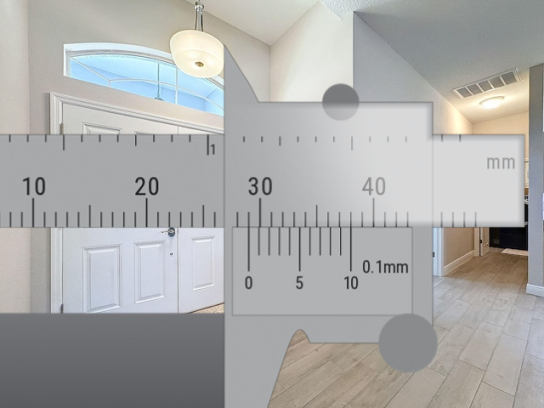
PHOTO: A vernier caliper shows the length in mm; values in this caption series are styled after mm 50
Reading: mm 29.0
